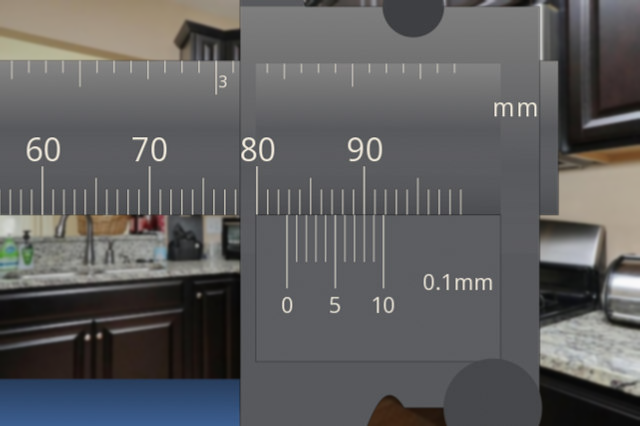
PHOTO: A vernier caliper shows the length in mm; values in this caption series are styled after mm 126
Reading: mm 82.8
